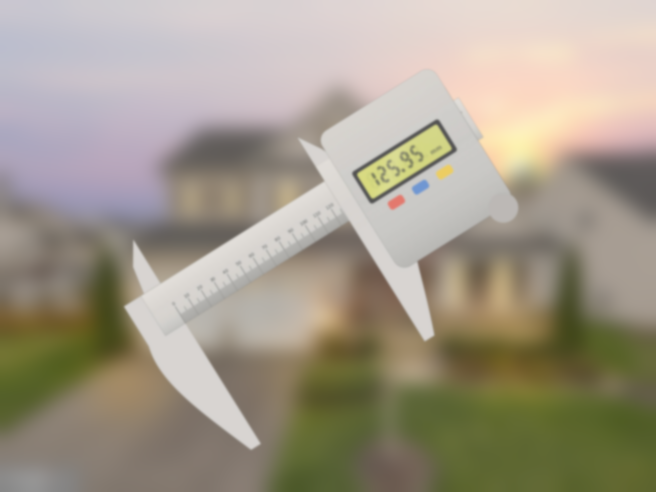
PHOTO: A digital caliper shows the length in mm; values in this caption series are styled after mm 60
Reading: mm 125.95
